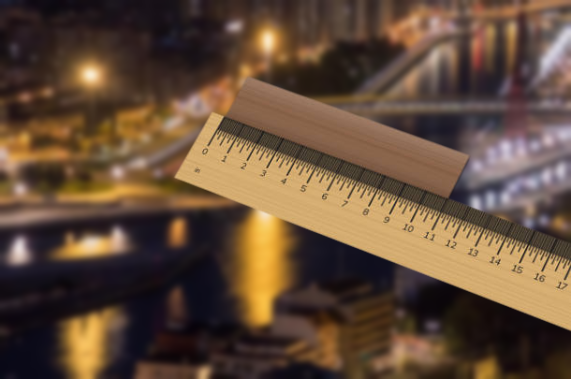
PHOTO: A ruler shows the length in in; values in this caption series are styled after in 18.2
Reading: in 11
